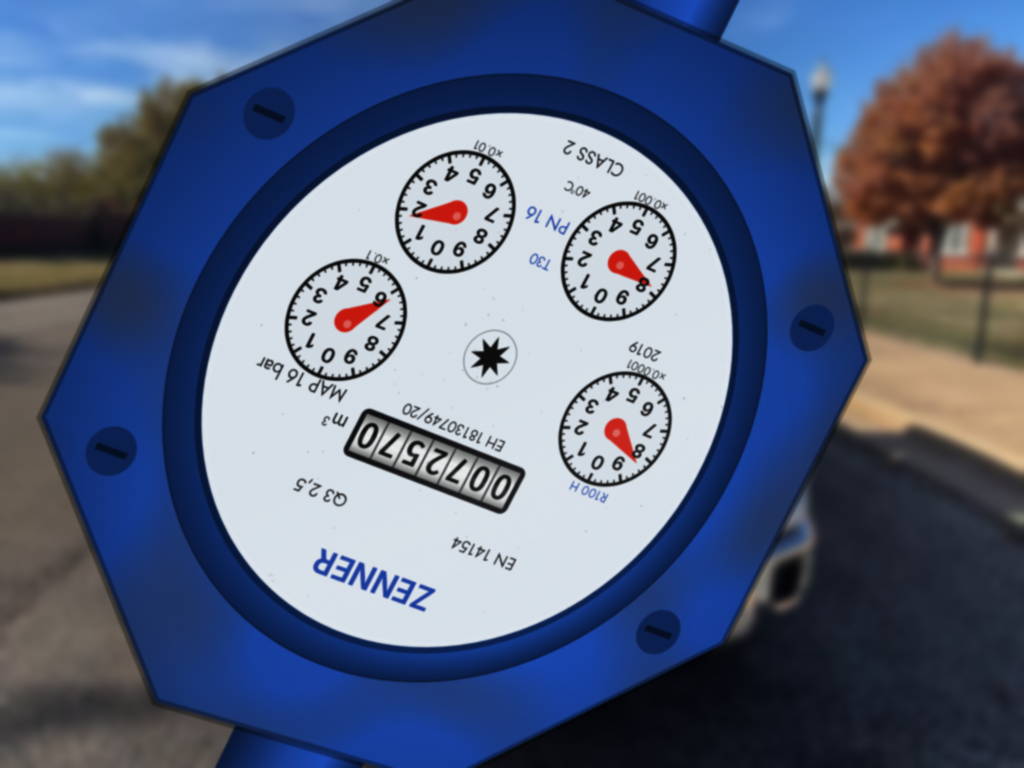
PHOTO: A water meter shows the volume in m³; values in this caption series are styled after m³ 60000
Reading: m³ 72570.6178
